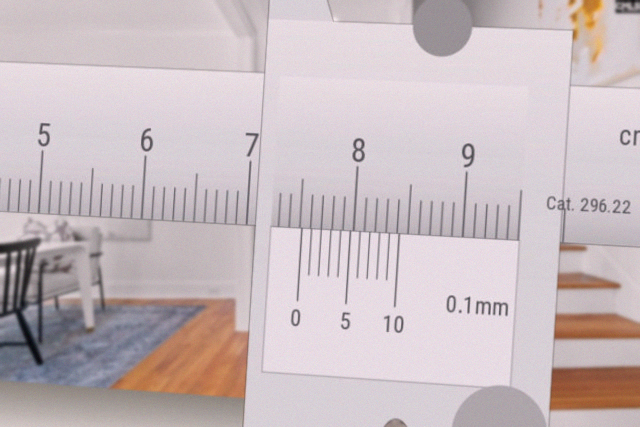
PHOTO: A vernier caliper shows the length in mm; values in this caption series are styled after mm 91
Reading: mm 75.2
